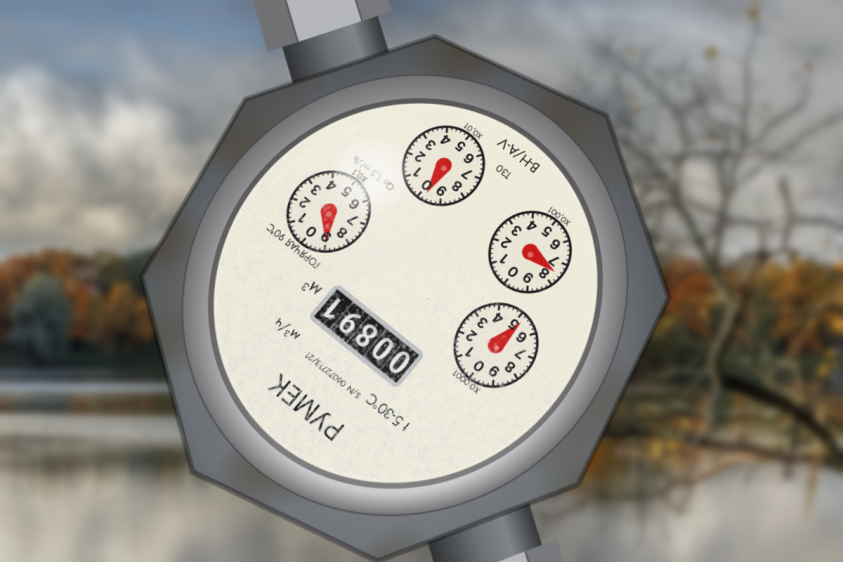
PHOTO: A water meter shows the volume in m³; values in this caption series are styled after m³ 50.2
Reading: m³ 891.8975
